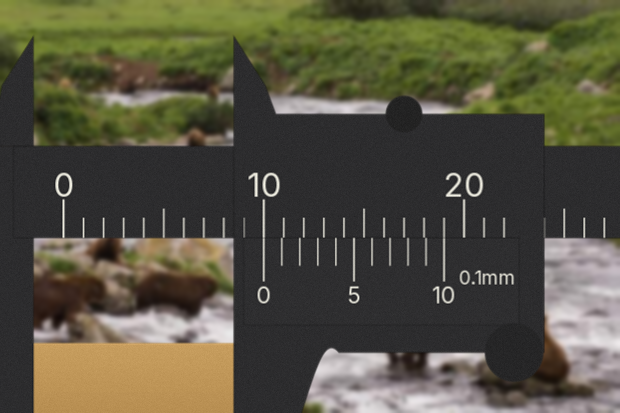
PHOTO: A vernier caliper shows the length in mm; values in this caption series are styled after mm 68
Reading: mm 10.0
